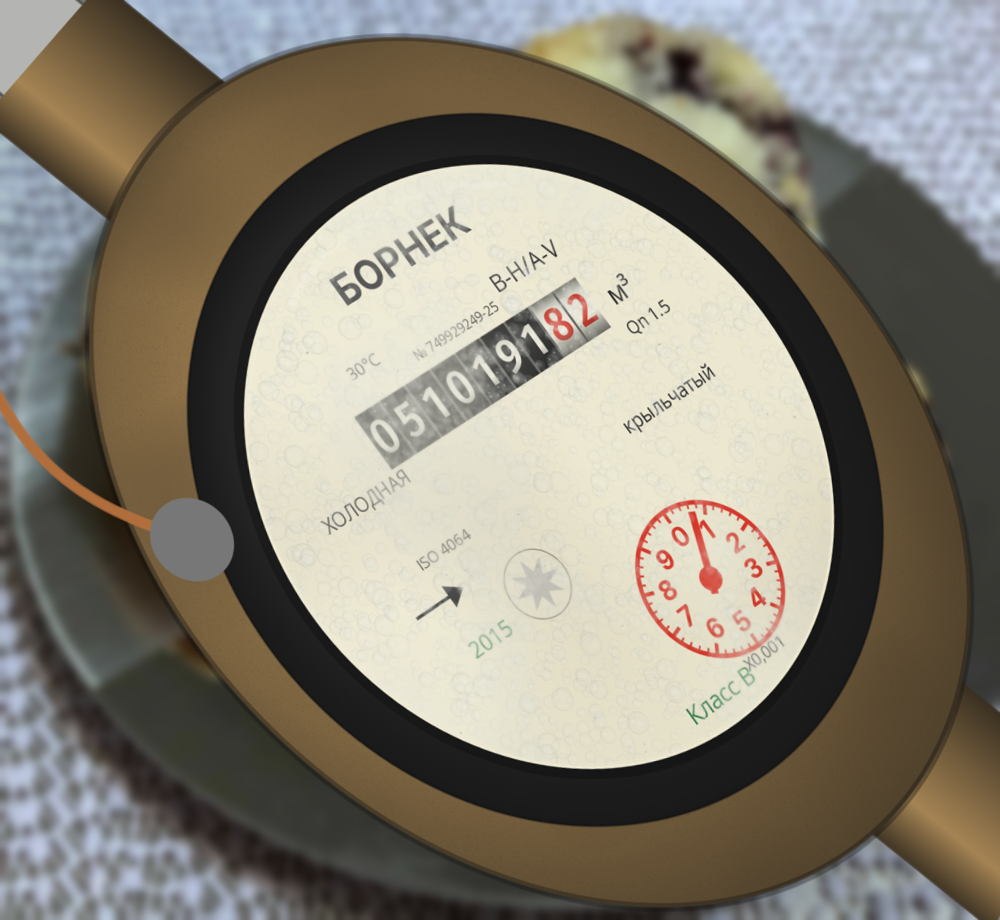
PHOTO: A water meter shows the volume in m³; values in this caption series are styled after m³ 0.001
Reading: m³ 510191.820
